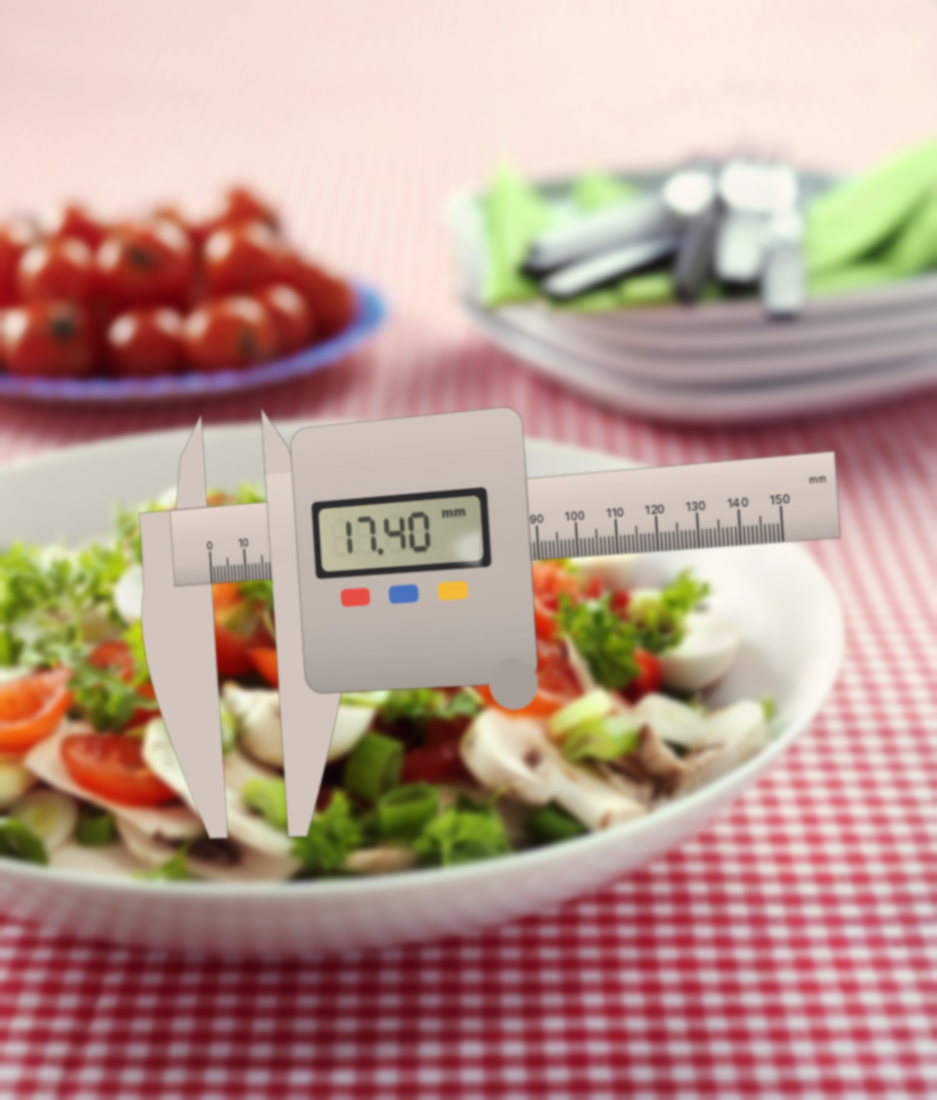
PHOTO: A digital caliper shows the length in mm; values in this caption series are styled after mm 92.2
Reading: mm 17.40
